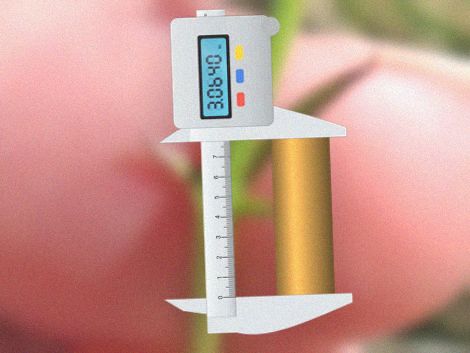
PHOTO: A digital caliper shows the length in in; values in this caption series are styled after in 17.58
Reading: in 3.0640
